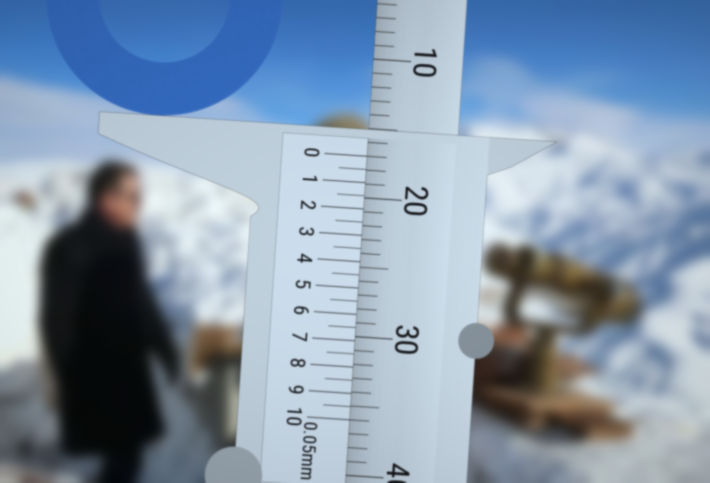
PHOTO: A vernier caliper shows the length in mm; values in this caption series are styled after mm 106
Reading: mm 17.0
